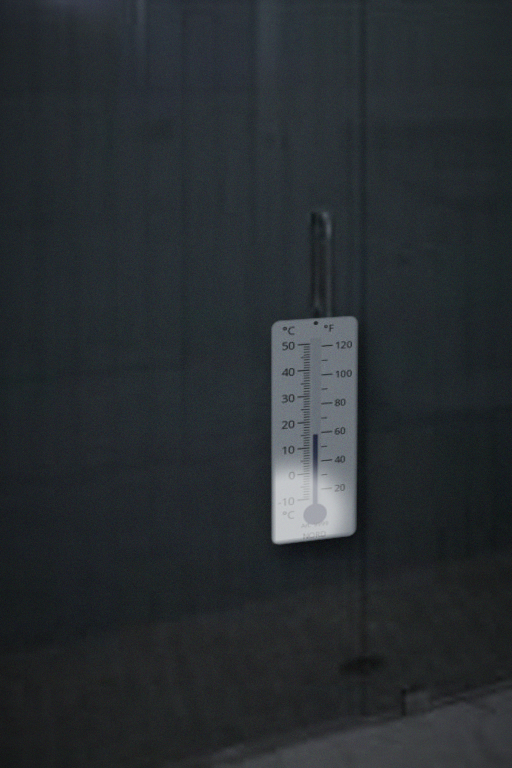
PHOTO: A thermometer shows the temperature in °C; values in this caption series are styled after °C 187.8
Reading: °C 15
